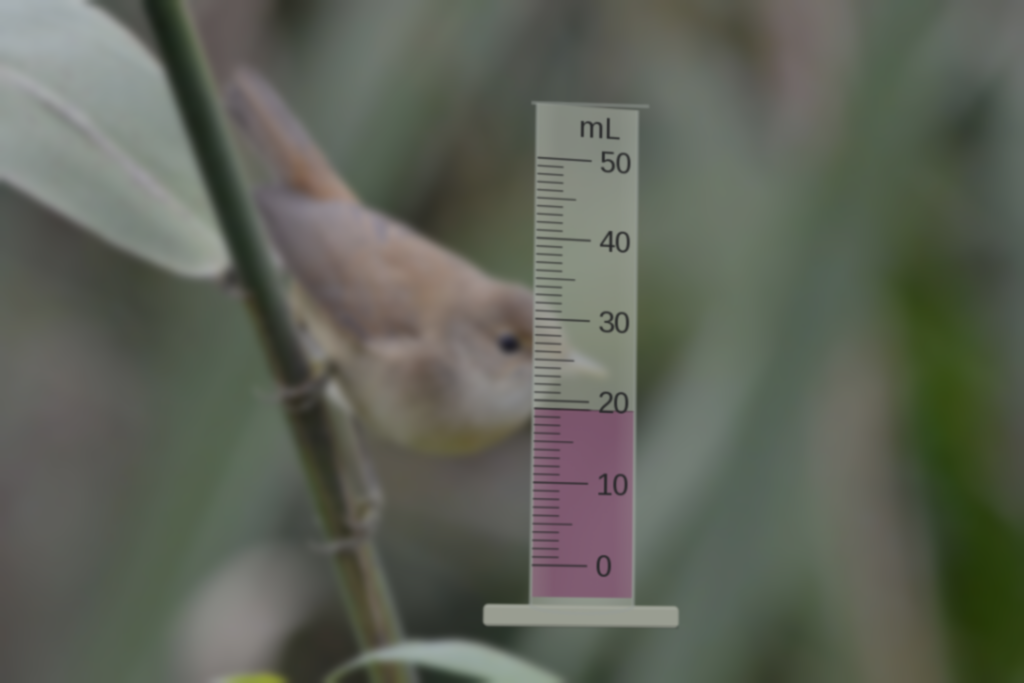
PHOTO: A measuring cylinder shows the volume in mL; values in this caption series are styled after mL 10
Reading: mL 19
